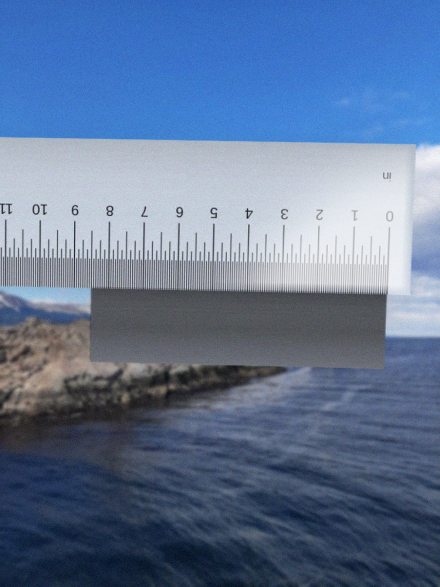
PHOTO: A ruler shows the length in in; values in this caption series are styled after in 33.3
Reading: in 8.5
